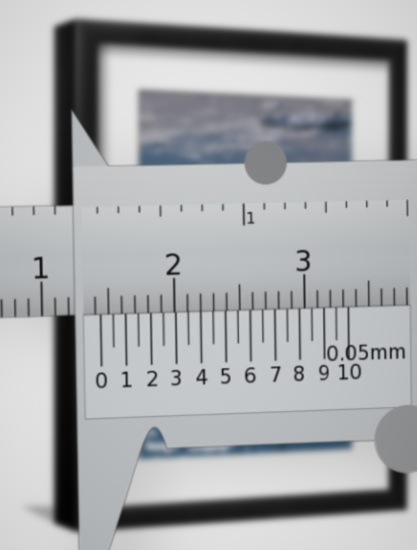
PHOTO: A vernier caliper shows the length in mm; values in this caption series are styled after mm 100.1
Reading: mm 14.4
